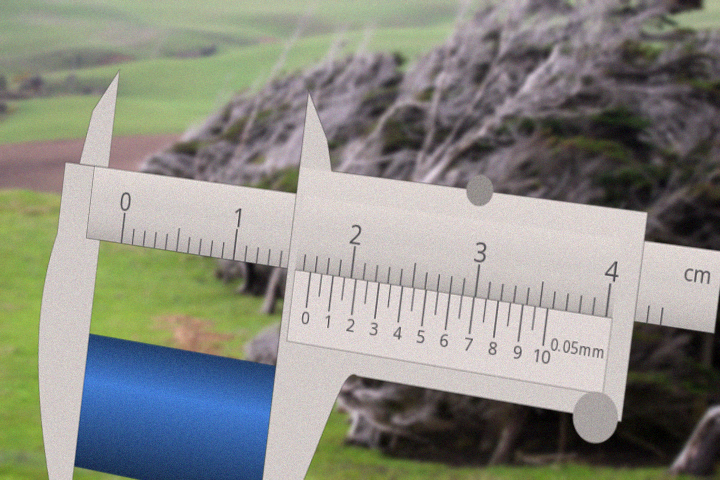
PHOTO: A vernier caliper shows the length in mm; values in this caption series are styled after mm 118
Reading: mm 16.6
